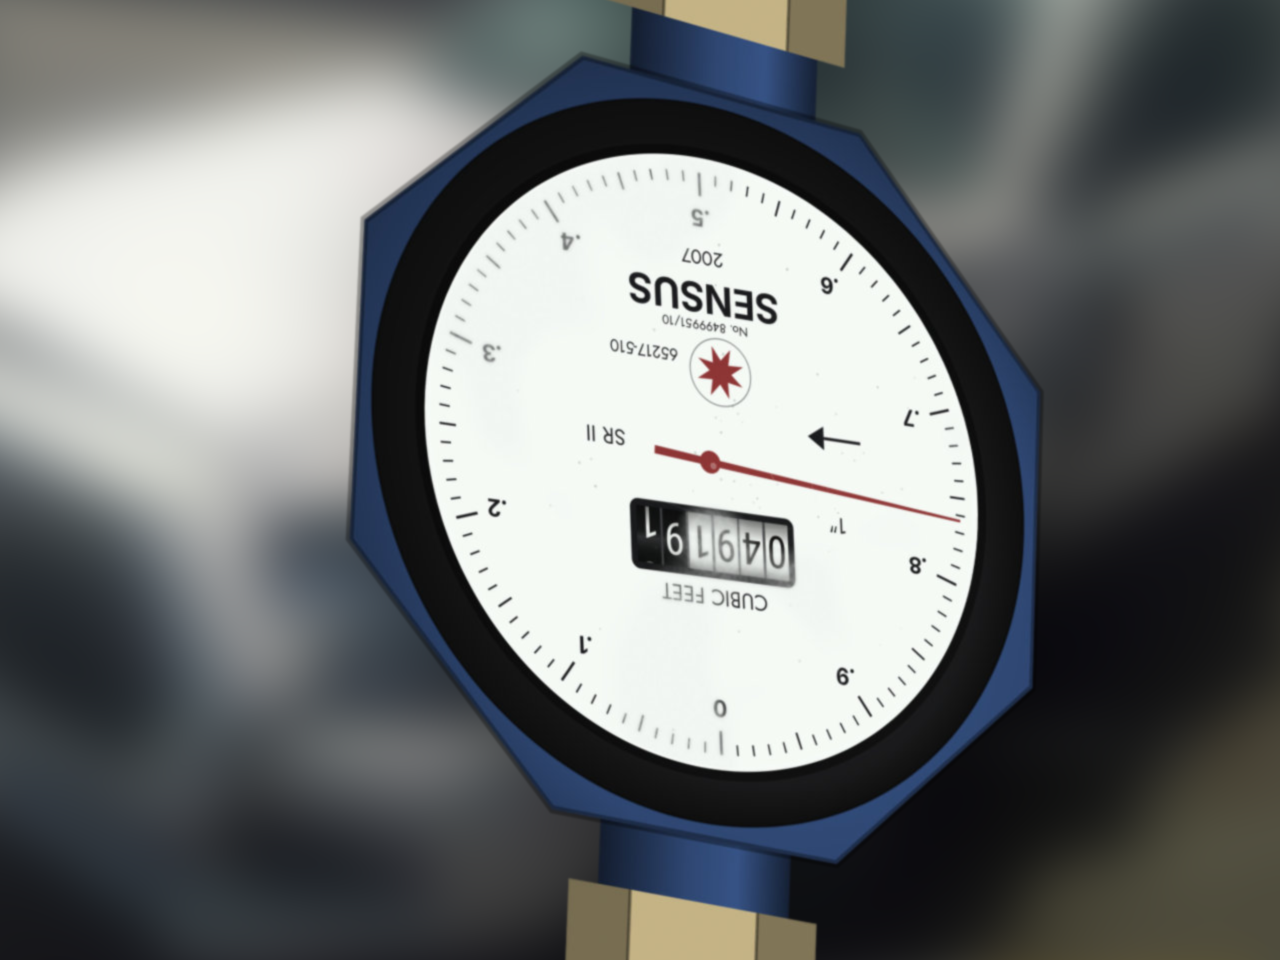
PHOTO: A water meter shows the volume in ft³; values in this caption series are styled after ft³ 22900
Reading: ft³ 49190.76
